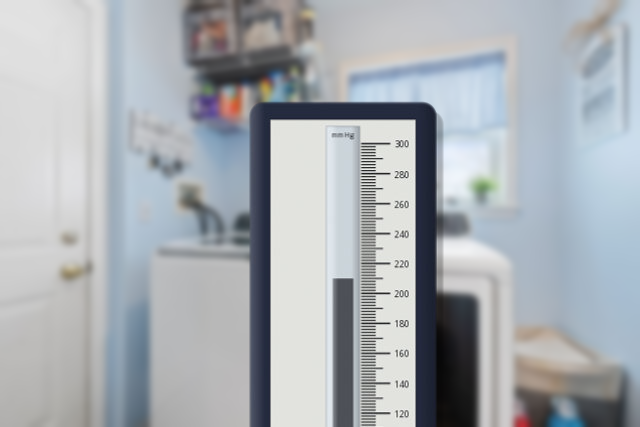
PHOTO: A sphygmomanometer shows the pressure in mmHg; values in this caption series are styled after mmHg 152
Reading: mmHg 210
